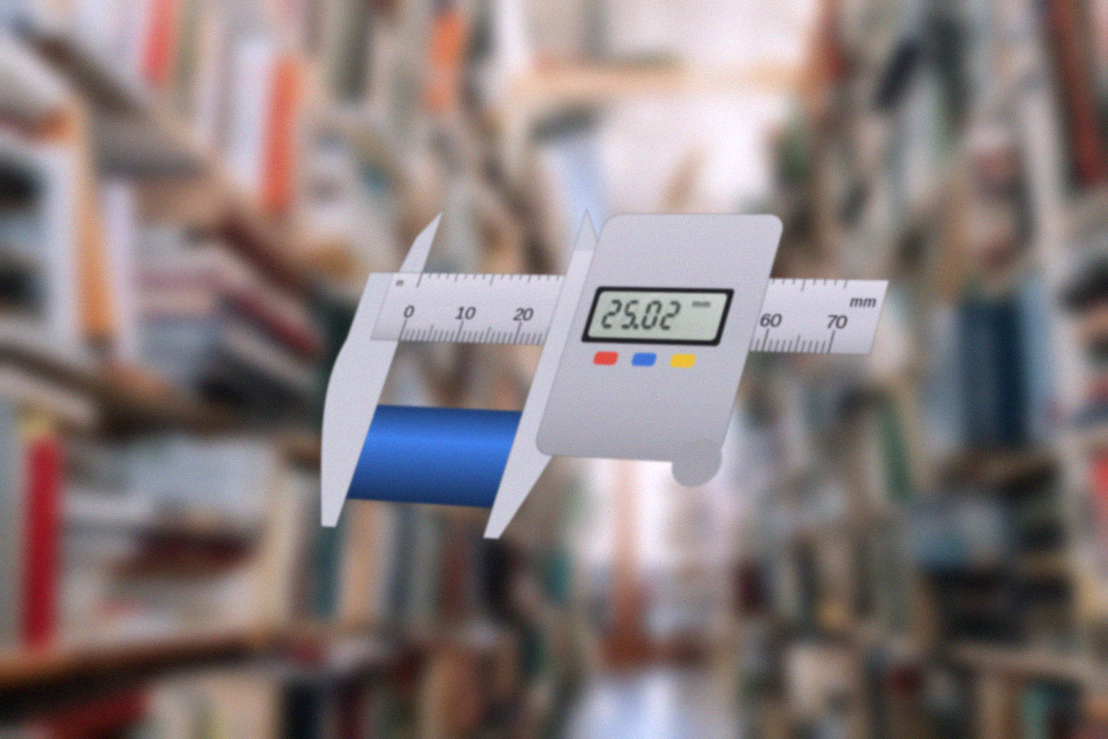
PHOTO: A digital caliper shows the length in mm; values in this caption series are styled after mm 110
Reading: mm 25.02
